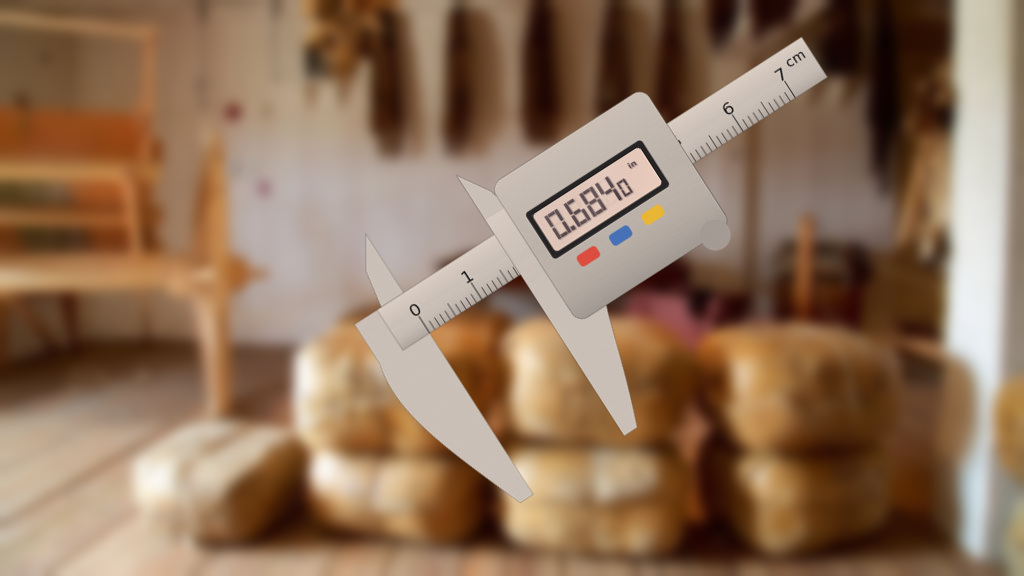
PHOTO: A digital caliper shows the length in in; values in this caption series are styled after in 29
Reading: in 0.6840
